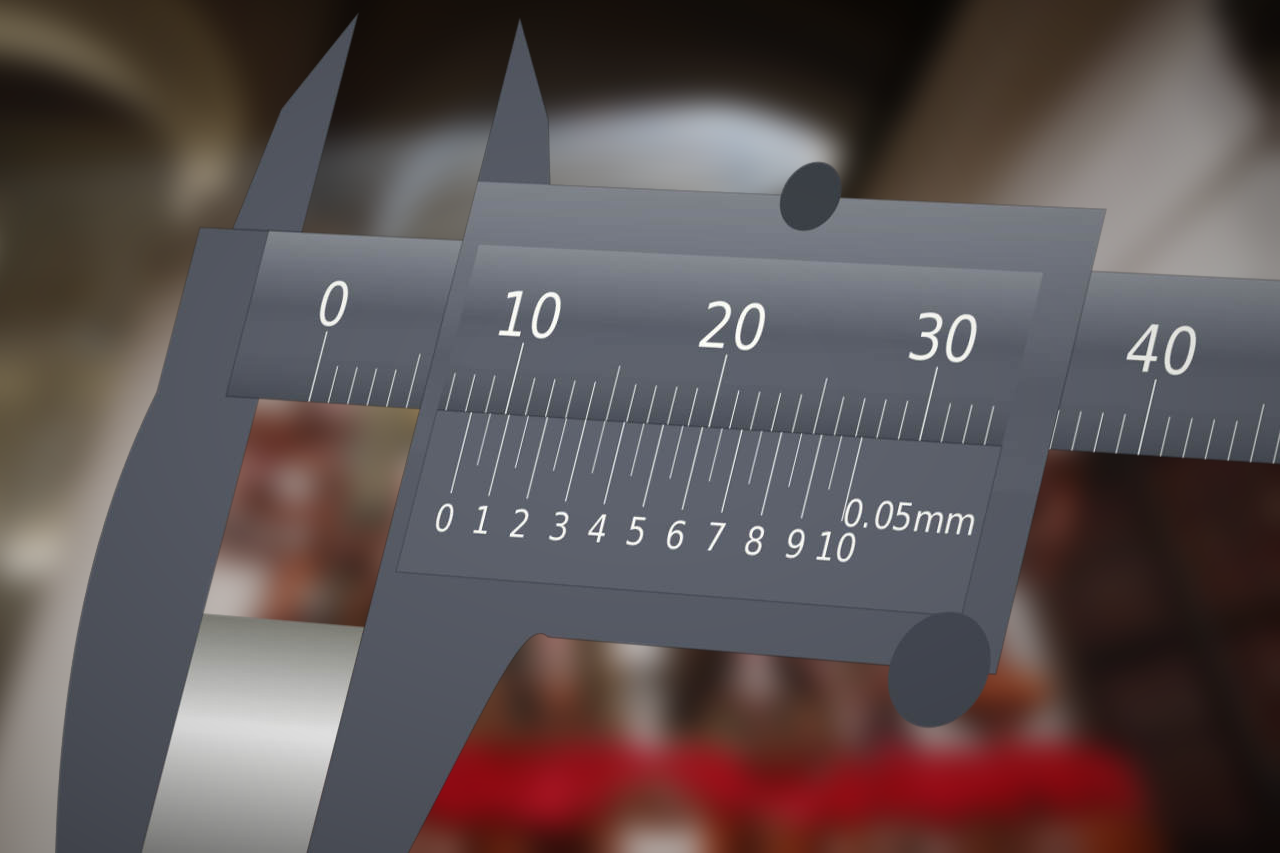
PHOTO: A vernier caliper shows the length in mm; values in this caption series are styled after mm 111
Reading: mm 8.3
